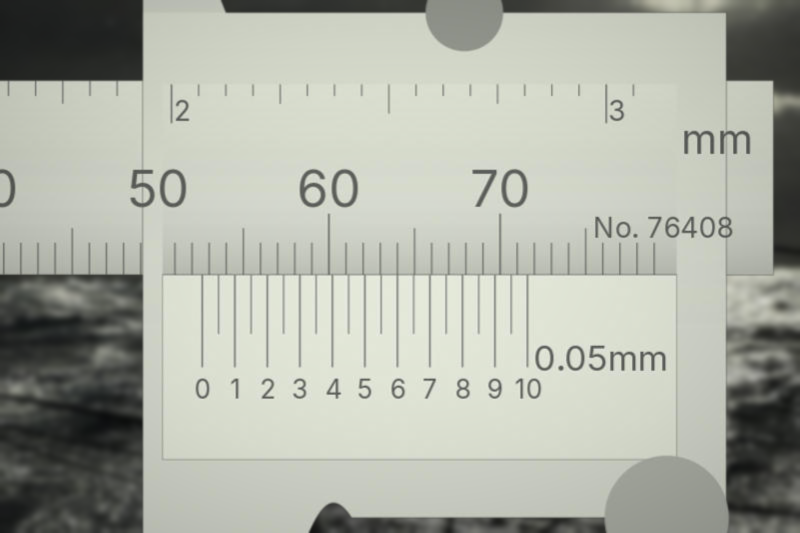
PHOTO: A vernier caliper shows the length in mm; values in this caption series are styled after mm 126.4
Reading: mm 52.6
